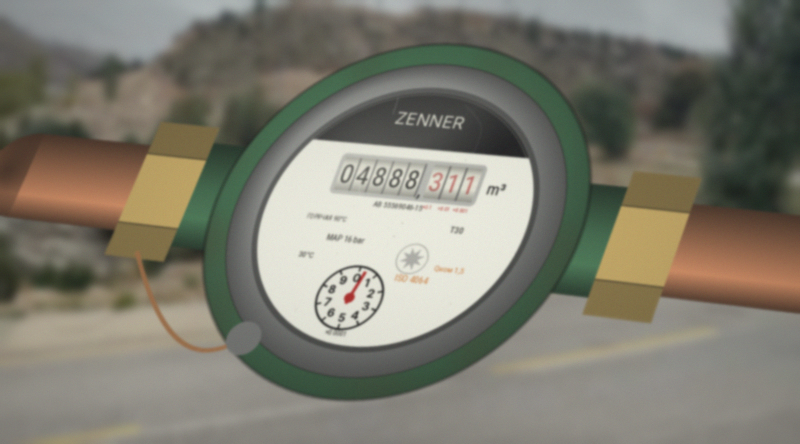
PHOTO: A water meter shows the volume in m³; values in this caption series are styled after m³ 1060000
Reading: m³ 4888.3110
